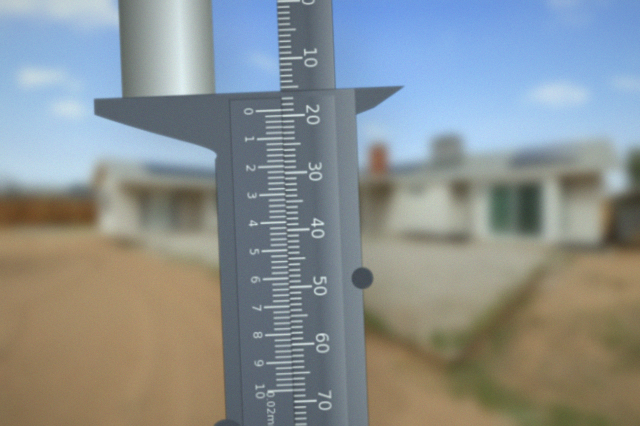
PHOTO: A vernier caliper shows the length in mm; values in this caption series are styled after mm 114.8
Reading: mm 19.0
